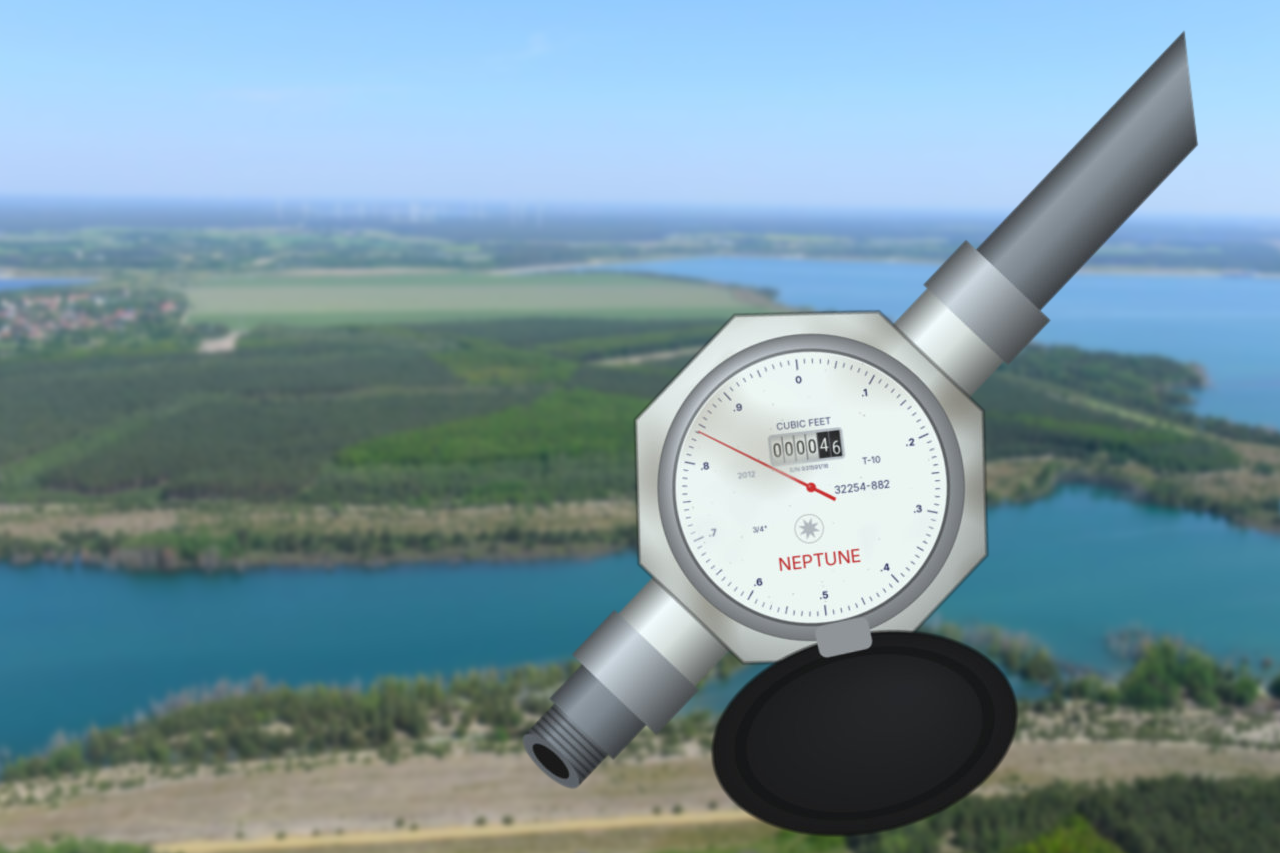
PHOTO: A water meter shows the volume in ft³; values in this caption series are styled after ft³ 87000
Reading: ft³ 45.84
